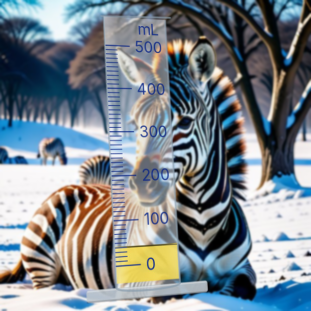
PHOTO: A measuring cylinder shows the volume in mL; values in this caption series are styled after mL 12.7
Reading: mL 40
